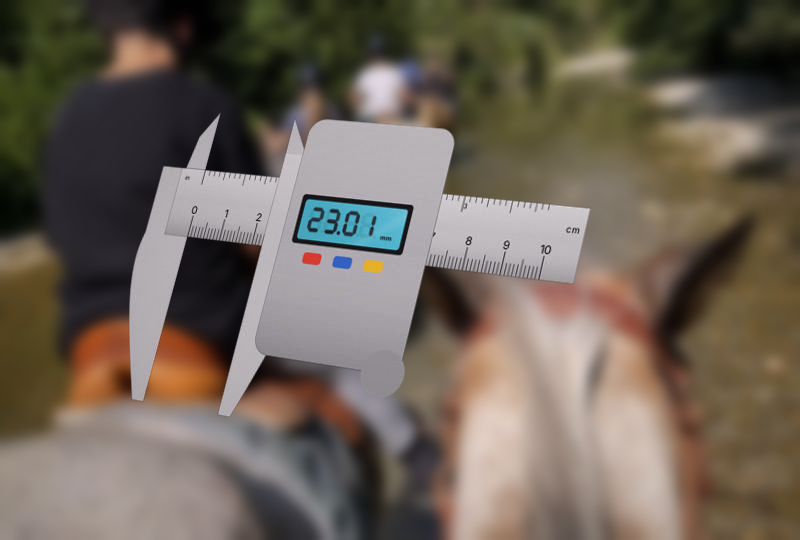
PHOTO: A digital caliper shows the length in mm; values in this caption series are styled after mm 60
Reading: mm 23.01
